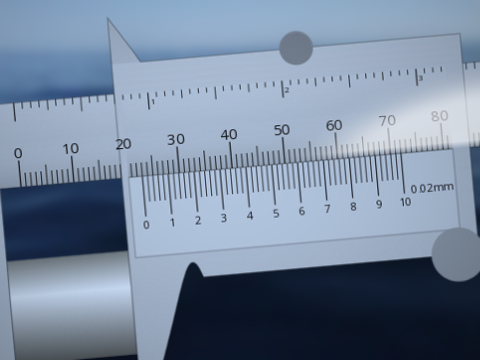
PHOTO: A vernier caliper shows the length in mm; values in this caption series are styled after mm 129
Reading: mm 23.0
